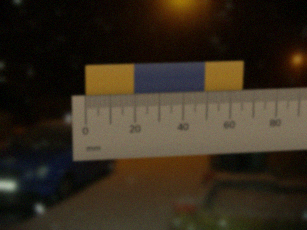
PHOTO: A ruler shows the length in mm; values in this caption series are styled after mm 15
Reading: mm 65
